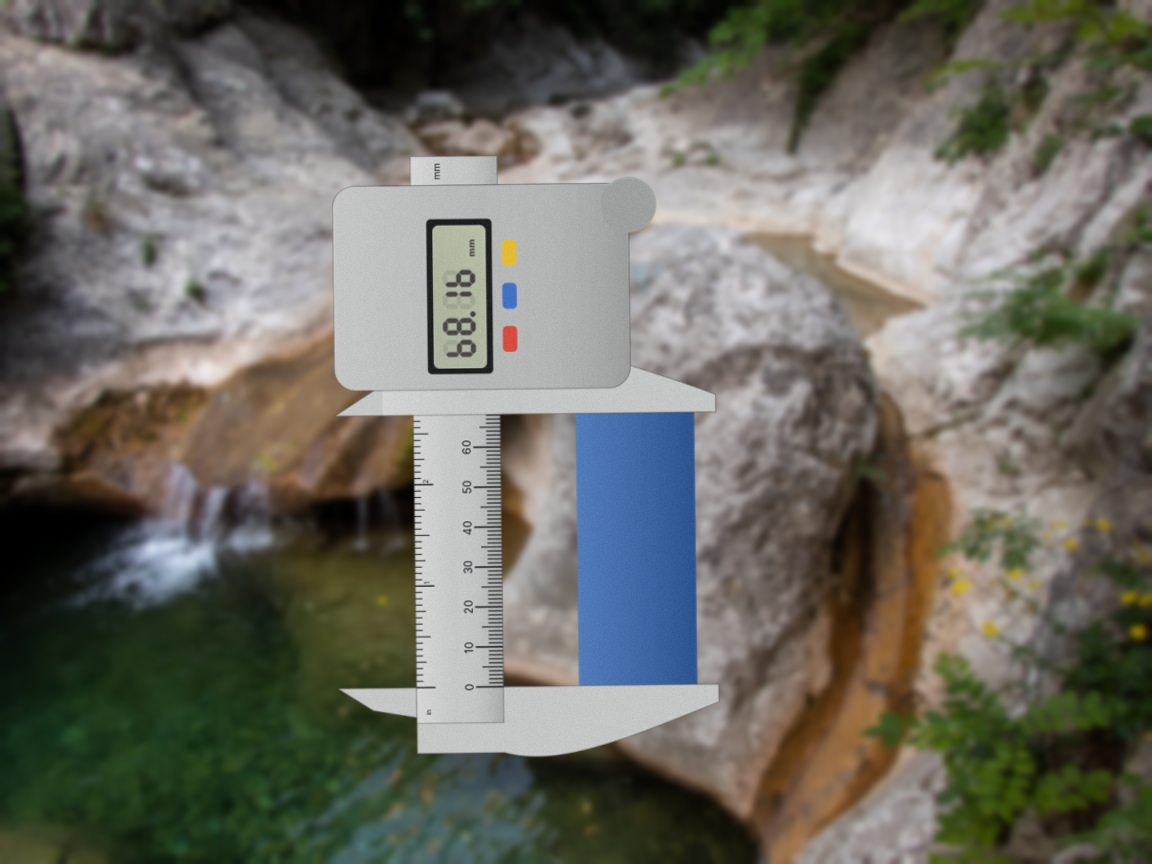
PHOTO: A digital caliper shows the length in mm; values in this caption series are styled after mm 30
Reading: mm 68.16
